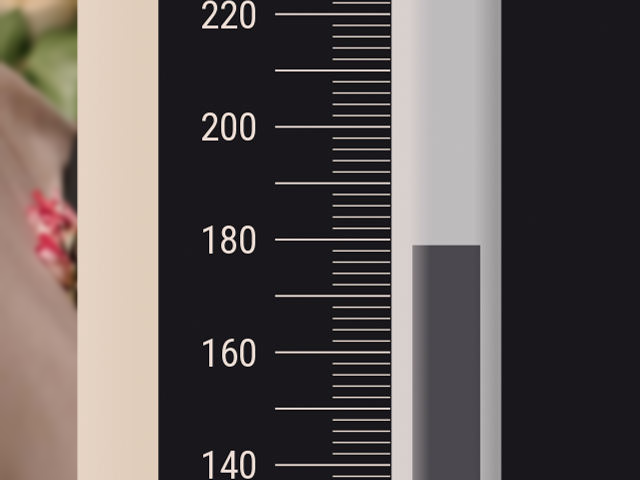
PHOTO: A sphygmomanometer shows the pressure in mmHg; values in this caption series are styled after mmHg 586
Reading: mmHg 179
